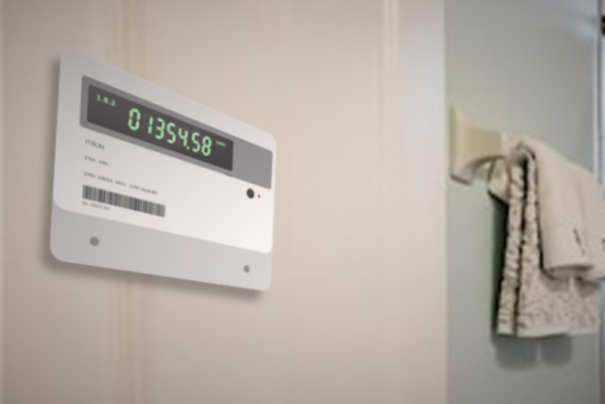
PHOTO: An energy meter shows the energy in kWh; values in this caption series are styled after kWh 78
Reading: kWh 1354.58
